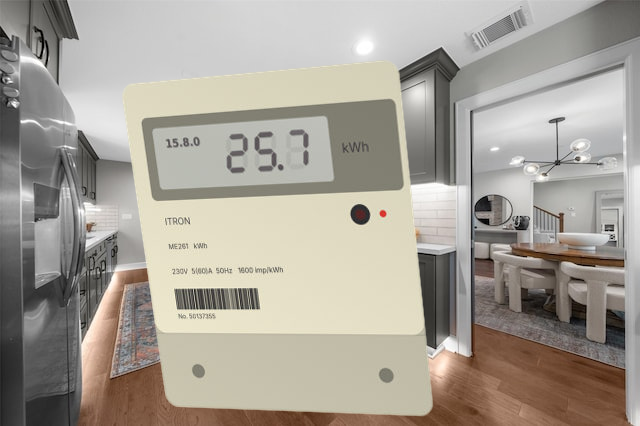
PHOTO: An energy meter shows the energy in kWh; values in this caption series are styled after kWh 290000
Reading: kWh 25.7
